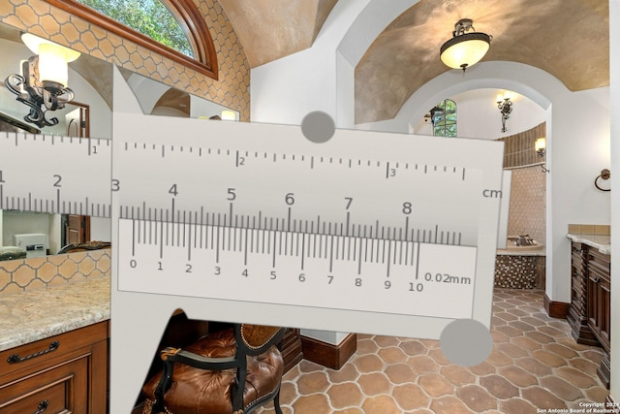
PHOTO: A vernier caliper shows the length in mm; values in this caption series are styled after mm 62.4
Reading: mm 33.2
